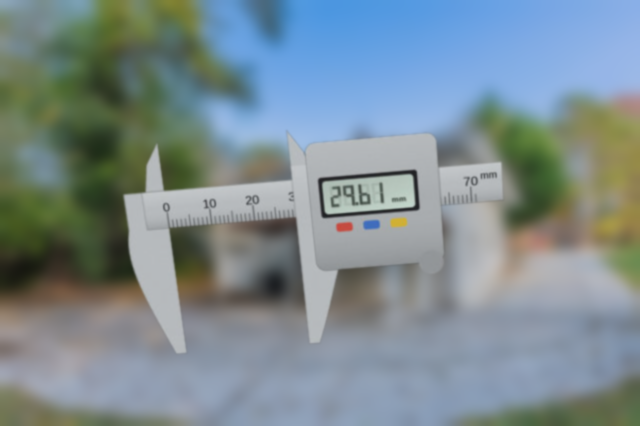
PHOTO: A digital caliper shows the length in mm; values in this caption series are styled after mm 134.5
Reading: mm 29.61
